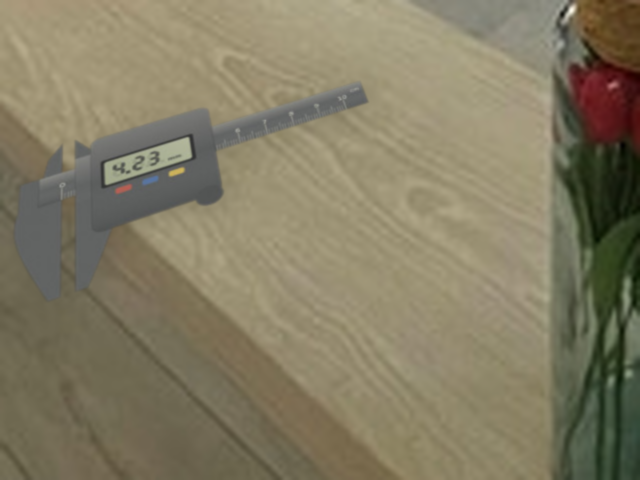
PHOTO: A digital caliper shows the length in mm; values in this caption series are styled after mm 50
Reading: mm 4.23
